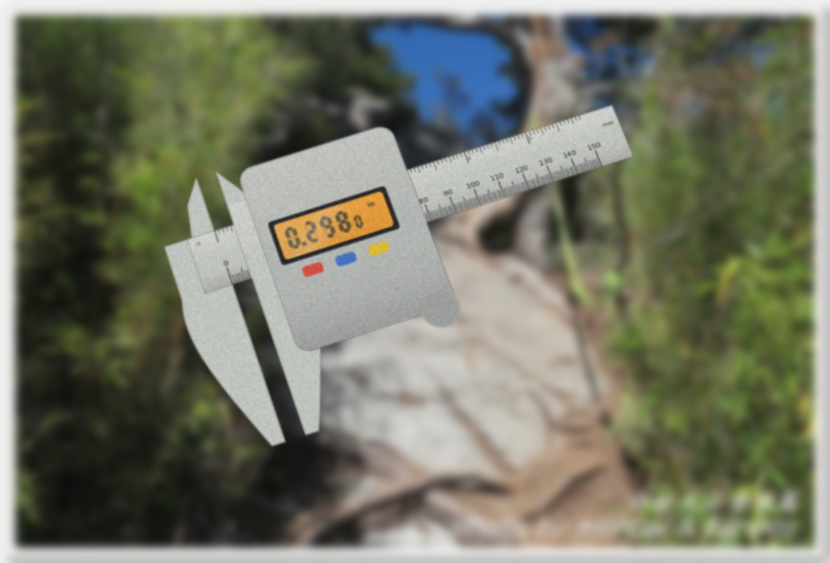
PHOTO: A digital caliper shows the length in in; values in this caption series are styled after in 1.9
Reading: in 0.2980
